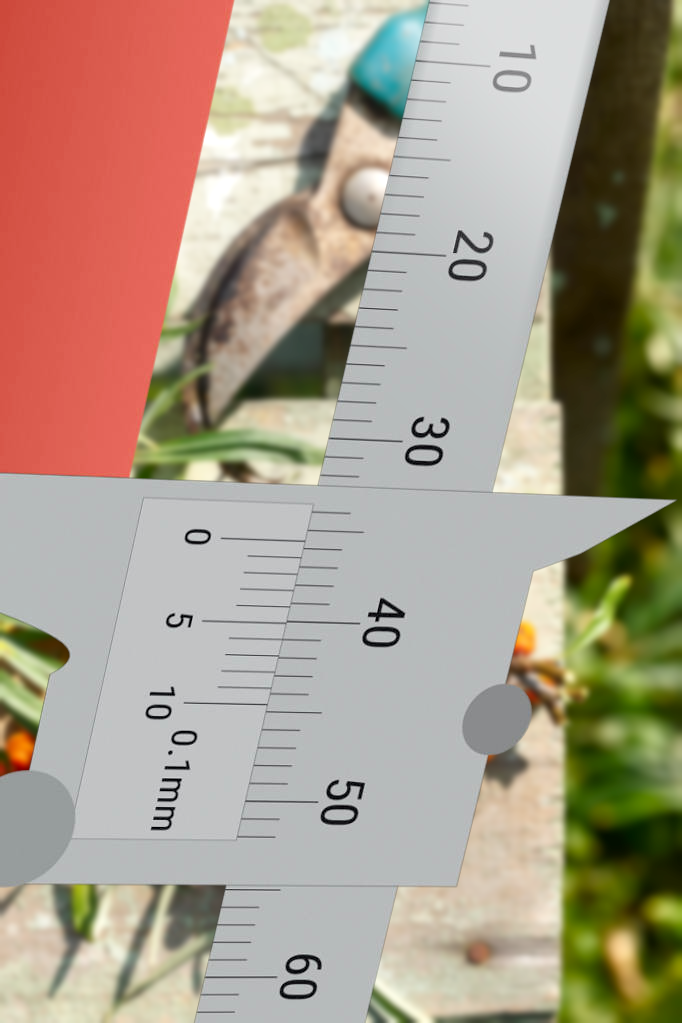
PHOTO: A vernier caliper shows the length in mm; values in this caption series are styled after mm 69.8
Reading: mm 35.6
